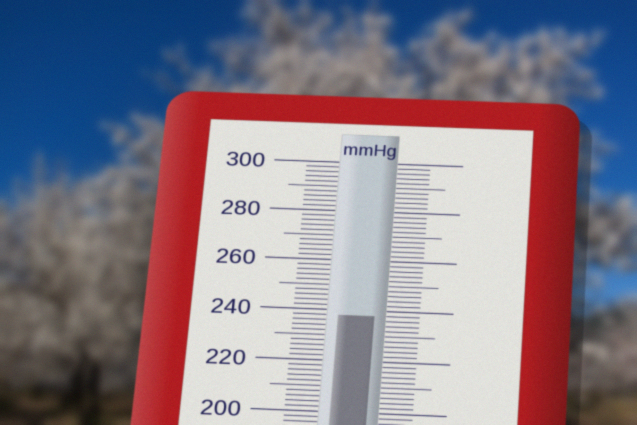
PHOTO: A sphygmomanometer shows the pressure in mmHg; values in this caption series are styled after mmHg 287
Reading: mmHg 238
